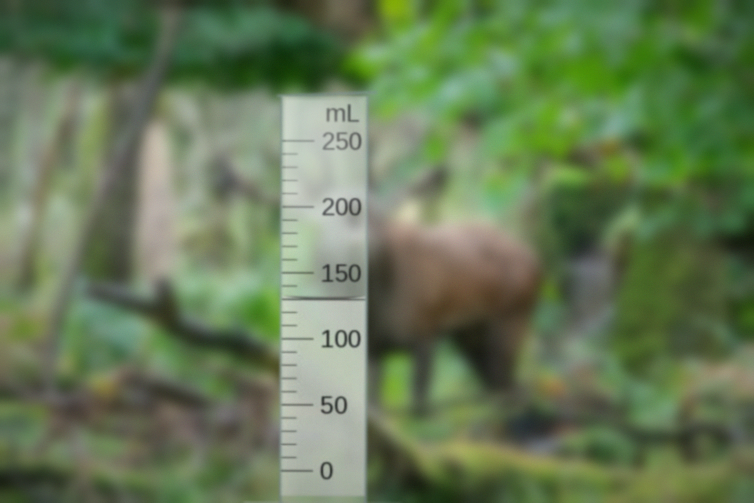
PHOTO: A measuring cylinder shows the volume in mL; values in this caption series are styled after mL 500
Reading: mL 130
